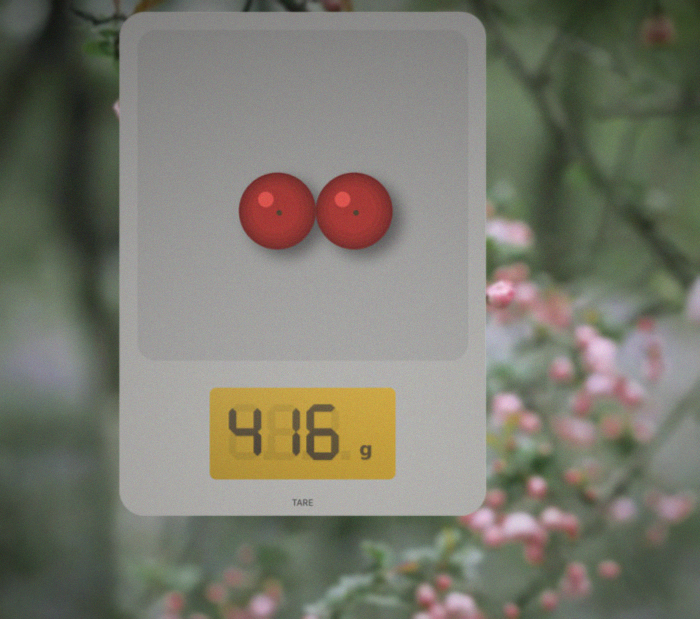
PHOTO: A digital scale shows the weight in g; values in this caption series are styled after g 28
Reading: g 416
